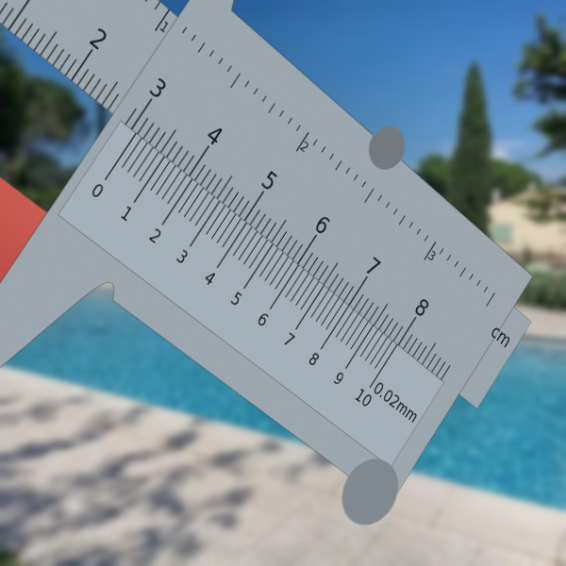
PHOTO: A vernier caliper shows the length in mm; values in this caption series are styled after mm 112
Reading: mm 30.8
